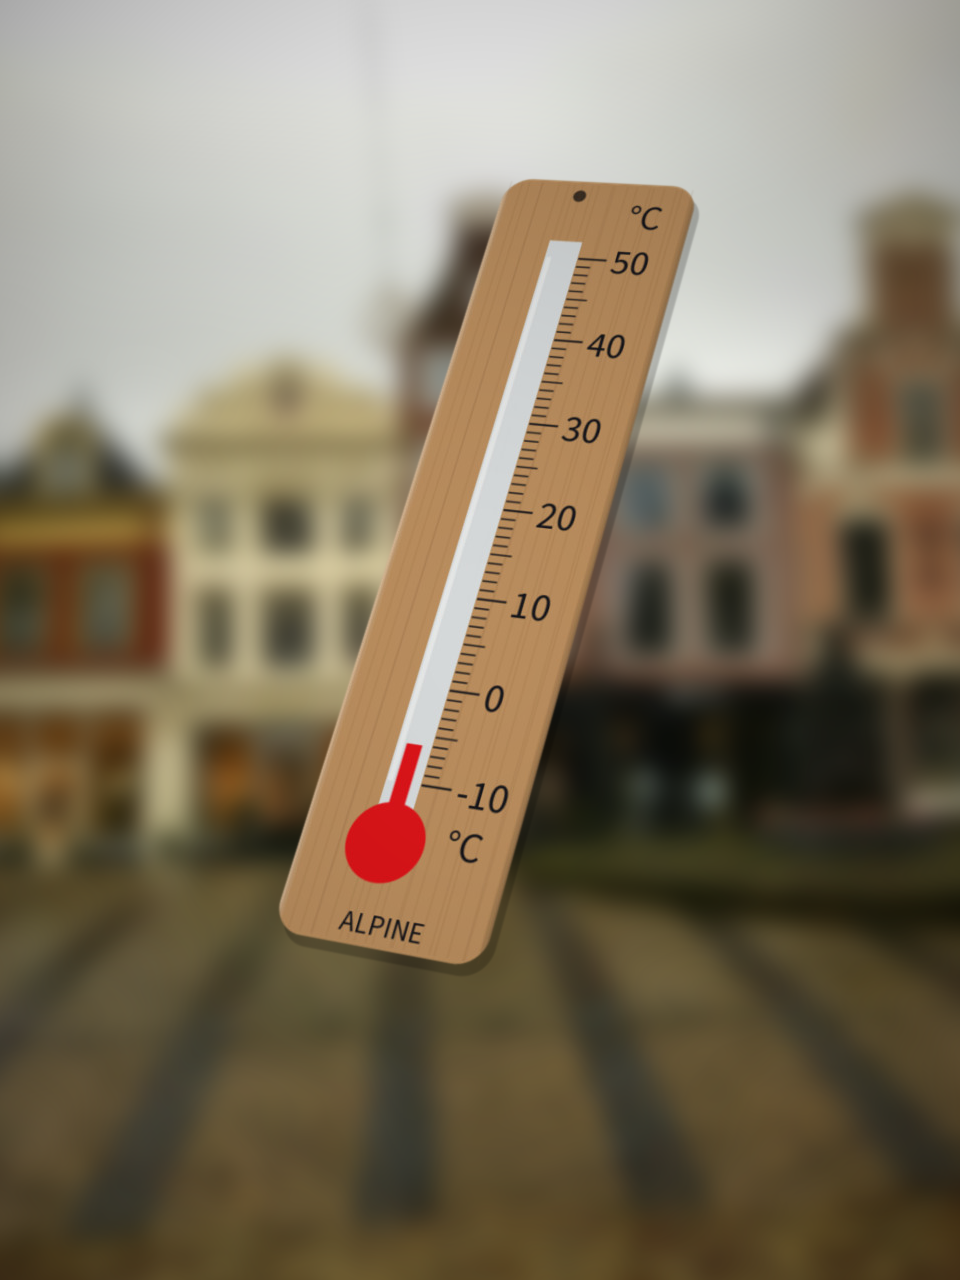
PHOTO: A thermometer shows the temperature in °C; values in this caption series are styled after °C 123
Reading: °C -6
